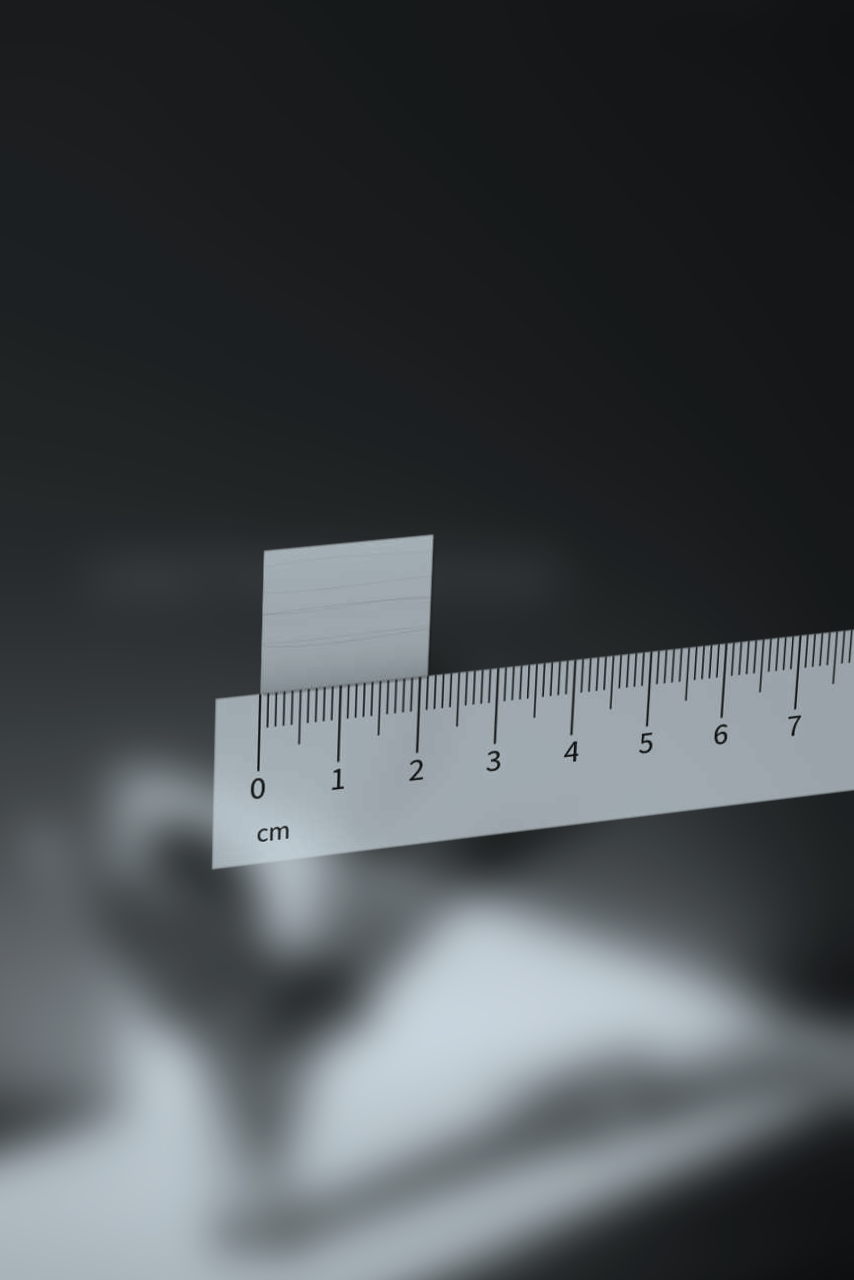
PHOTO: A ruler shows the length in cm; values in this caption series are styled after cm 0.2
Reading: cm 2.1
